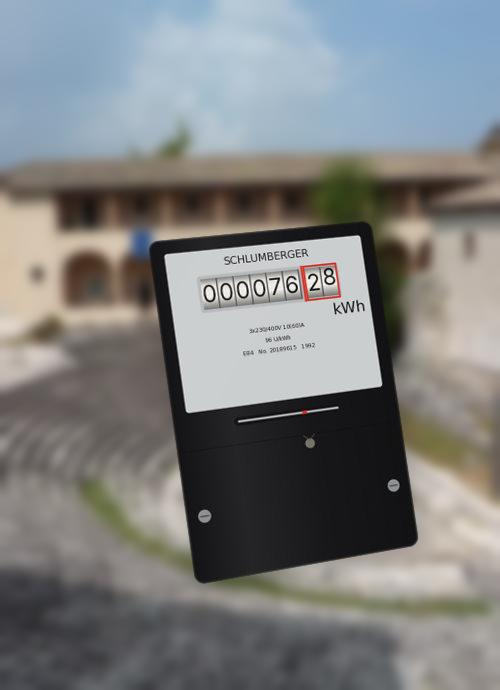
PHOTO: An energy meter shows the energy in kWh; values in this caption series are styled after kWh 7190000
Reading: kWh 76.28
